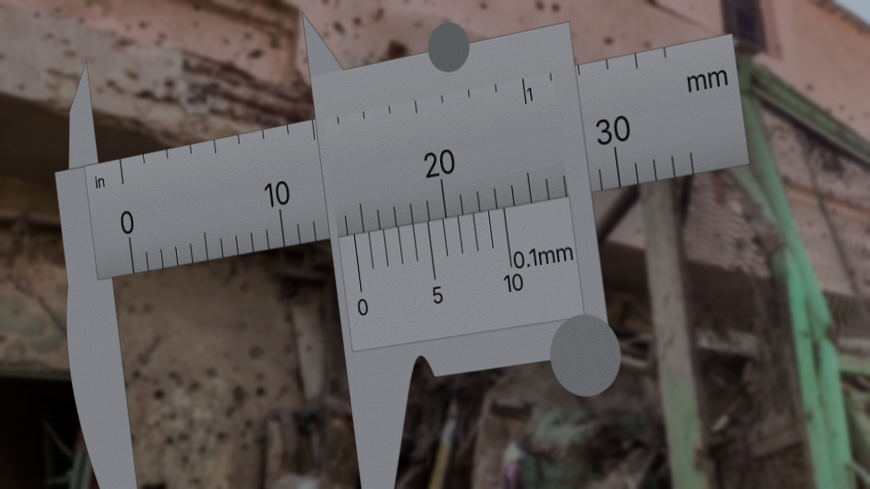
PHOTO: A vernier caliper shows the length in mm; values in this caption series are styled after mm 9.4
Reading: mm 14.4
